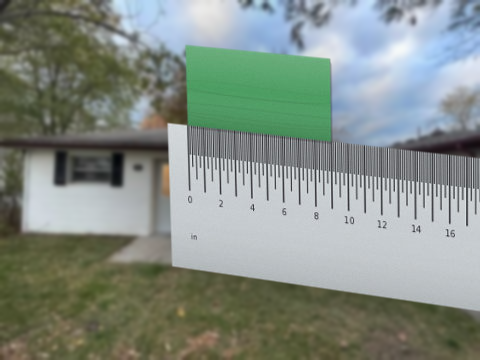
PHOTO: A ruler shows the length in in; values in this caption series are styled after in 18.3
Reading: in 9
